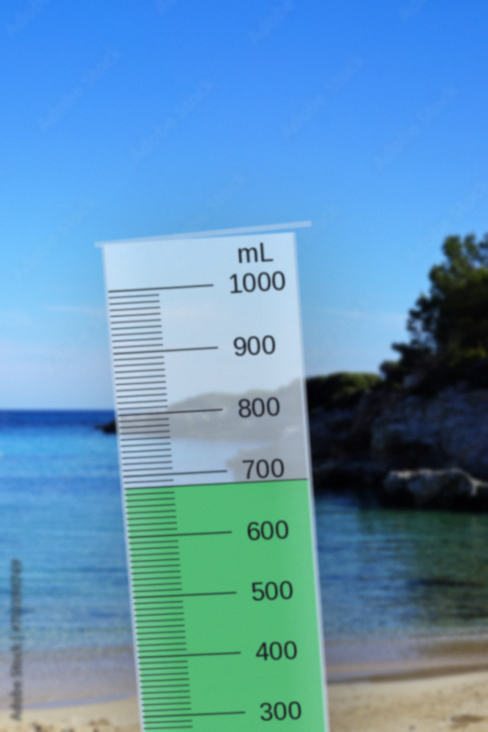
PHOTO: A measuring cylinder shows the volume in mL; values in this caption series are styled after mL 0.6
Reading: mL 680
